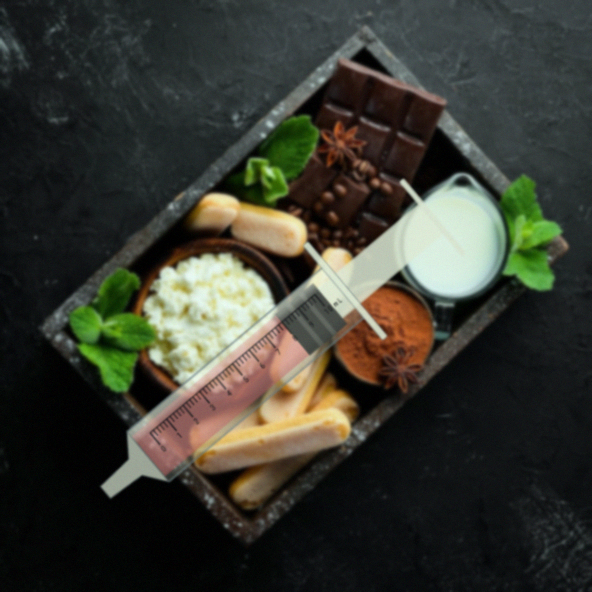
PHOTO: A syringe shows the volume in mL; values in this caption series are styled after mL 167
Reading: mL 8
